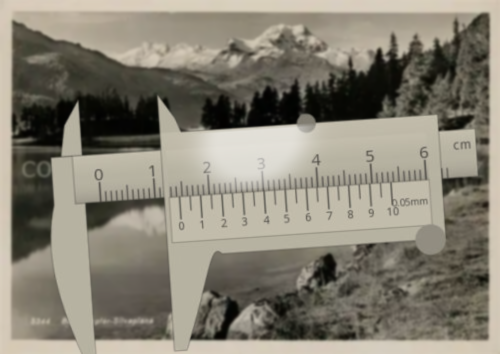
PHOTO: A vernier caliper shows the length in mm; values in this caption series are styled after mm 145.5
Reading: mm 14.5
